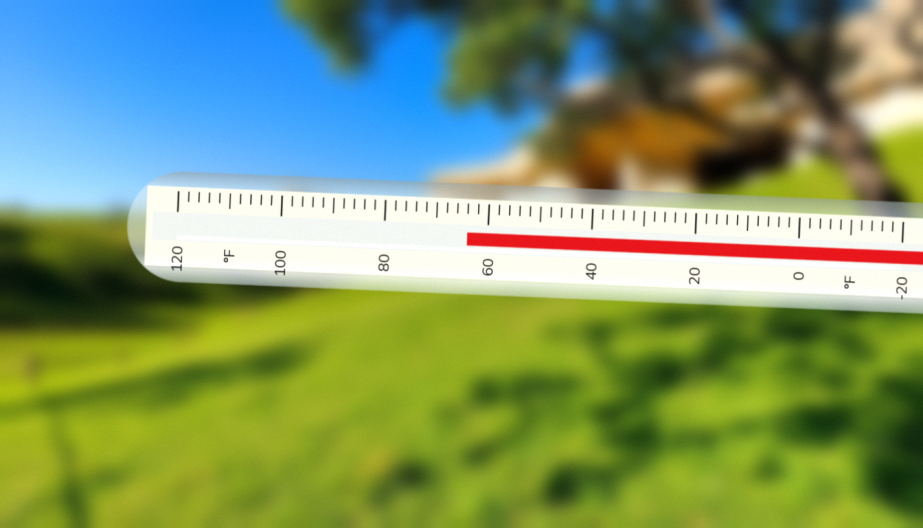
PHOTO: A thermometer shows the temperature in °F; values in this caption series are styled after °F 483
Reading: °F 64
